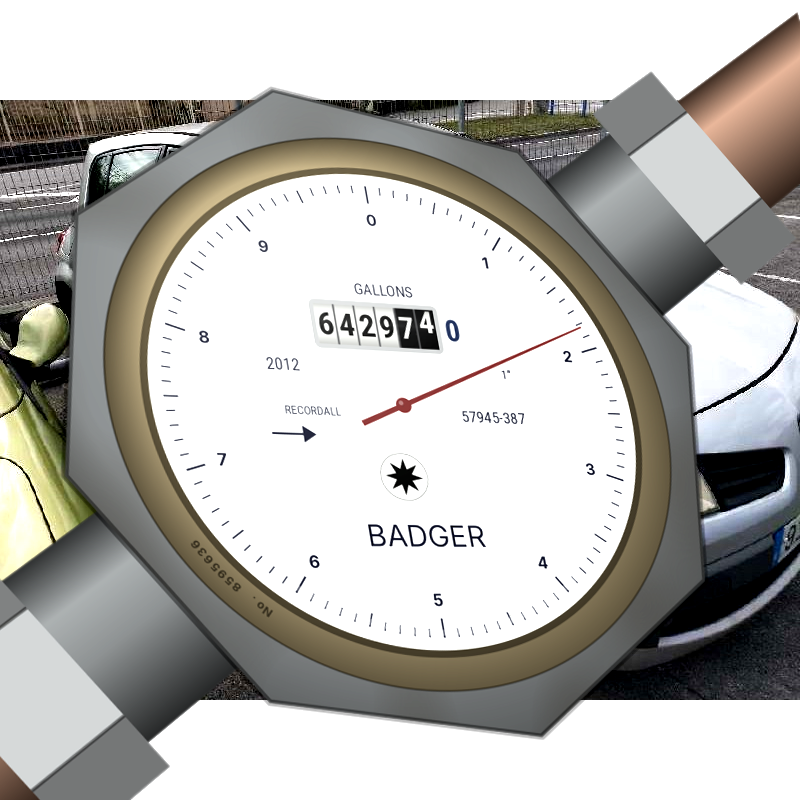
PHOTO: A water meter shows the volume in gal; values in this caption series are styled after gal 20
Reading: gal 6429741.8
